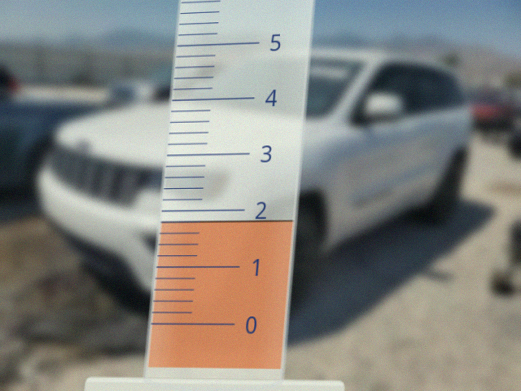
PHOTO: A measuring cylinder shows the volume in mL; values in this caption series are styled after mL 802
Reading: mL 1.8
